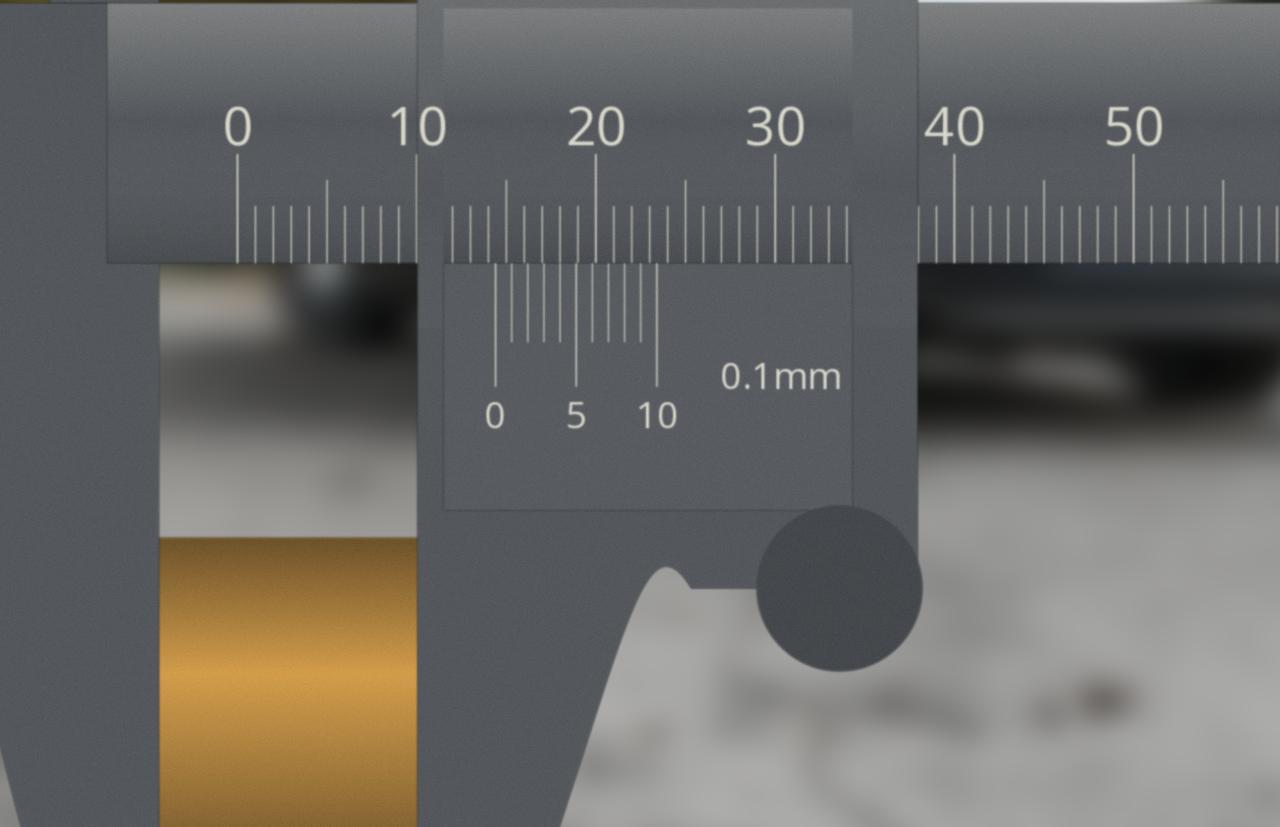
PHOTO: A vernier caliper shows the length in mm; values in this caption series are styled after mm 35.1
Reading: mm 14.4
